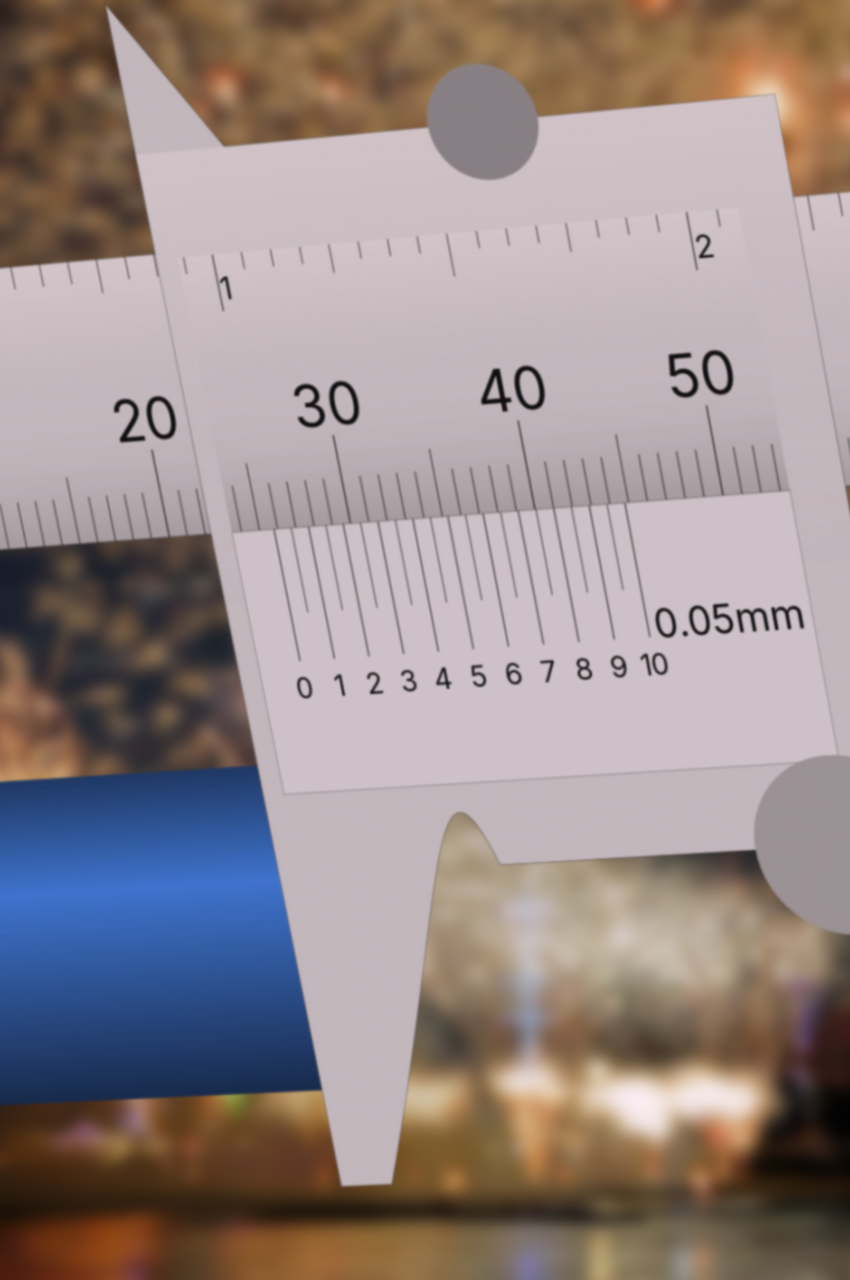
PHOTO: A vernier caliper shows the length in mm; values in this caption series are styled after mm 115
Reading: mm 25.8
